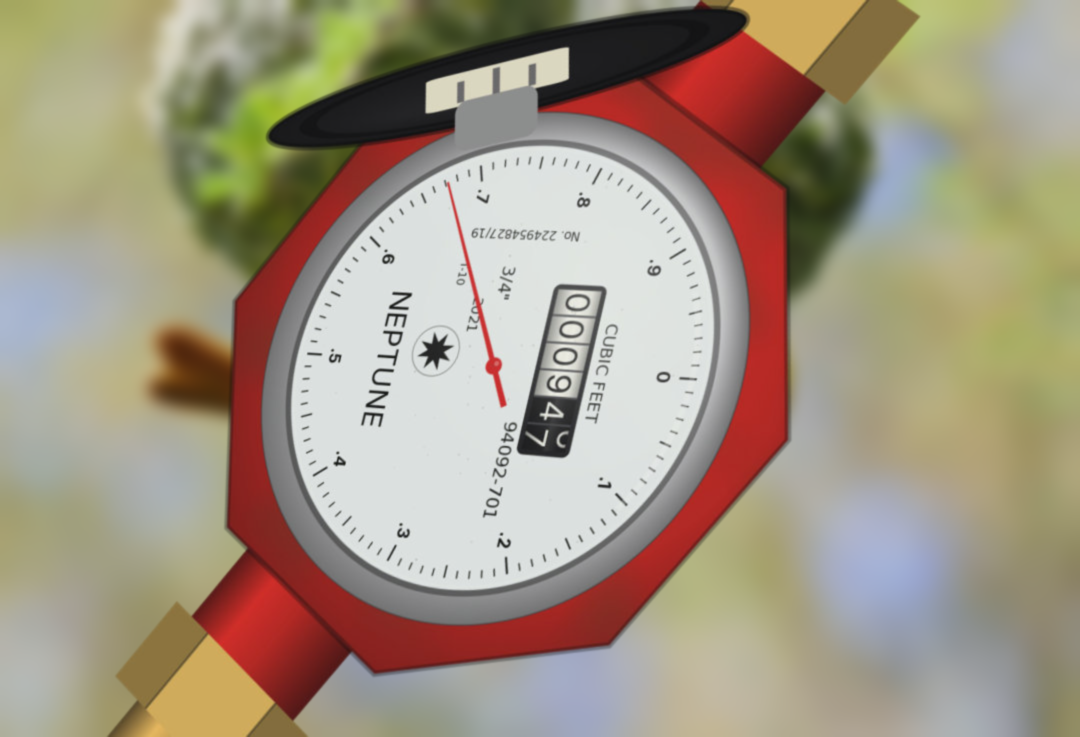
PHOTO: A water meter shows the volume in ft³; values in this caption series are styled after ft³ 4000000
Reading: ft³ 946.67
